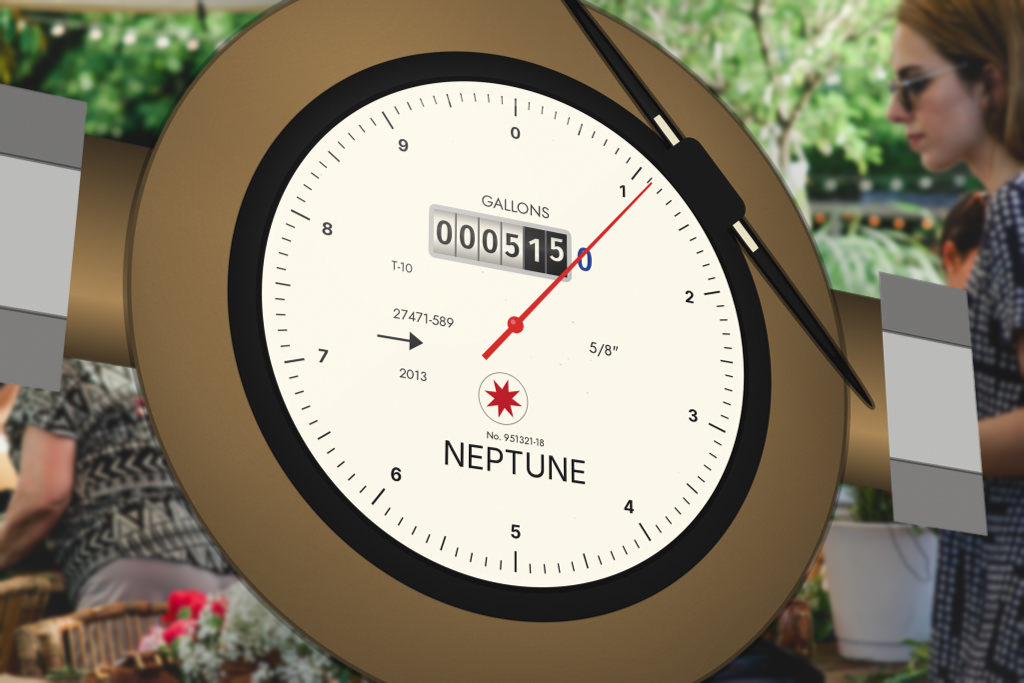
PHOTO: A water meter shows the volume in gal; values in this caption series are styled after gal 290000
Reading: gal 5151.1
